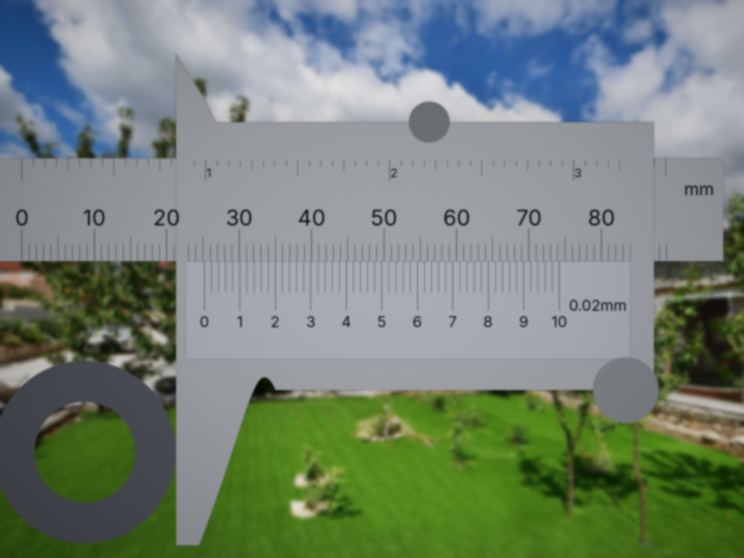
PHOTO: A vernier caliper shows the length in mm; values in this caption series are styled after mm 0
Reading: mm 25.2
